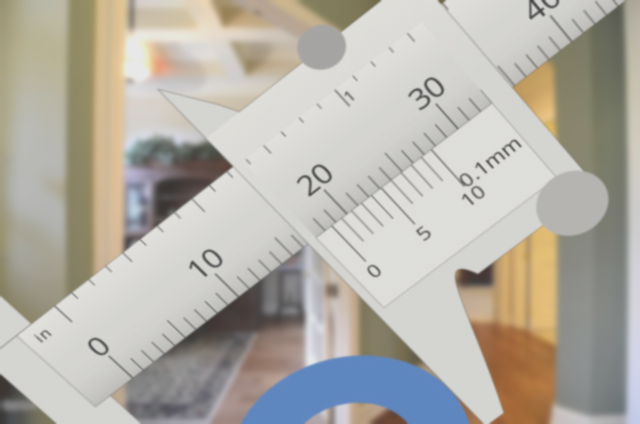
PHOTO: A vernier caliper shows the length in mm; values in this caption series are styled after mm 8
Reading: mm 18.6
